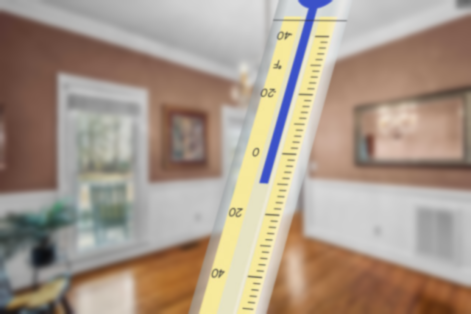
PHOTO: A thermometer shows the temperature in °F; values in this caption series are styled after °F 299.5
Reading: °F 10
